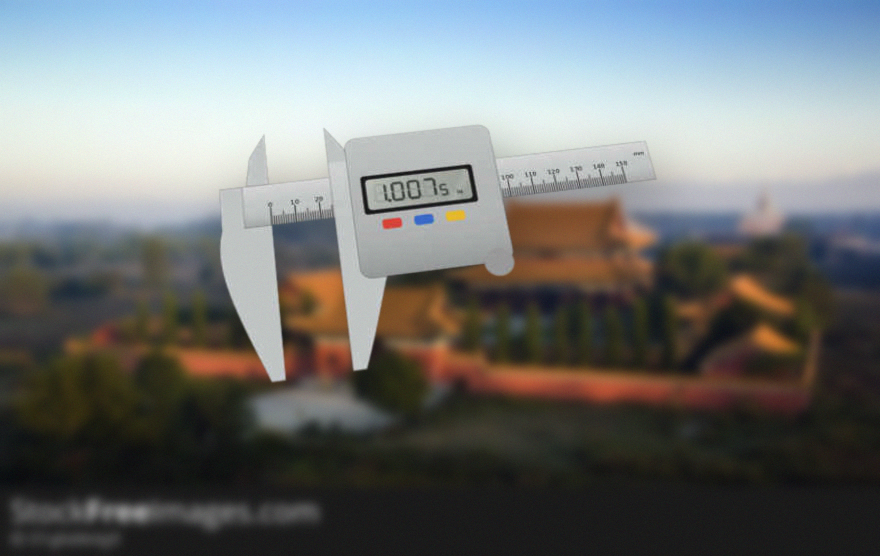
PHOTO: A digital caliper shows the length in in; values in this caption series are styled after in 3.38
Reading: in 1.0075
